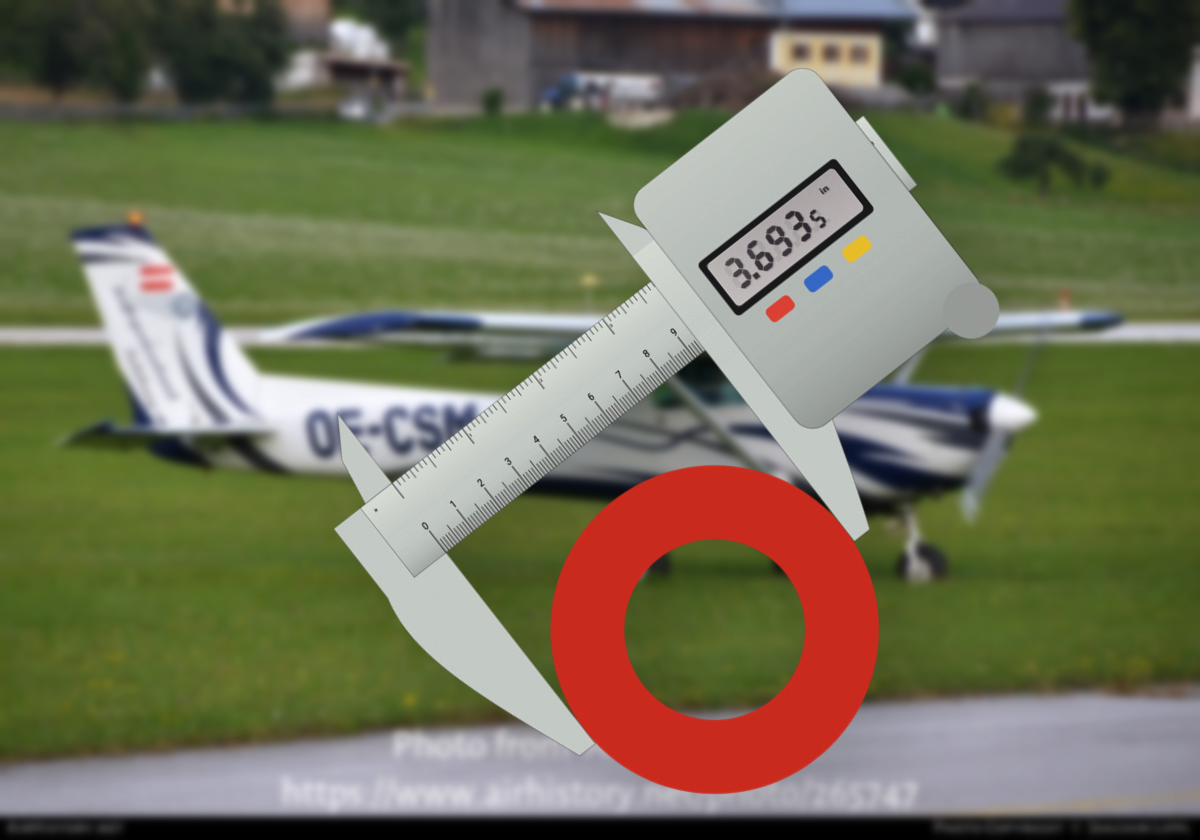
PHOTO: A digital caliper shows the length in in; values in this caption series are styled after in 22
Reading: in 3.6935
